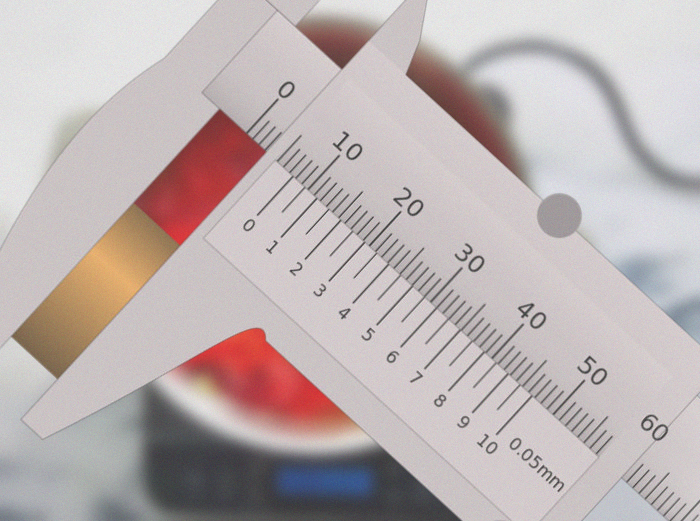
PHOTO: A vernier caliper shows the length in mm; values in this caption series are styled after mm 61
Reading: mm 7.6
